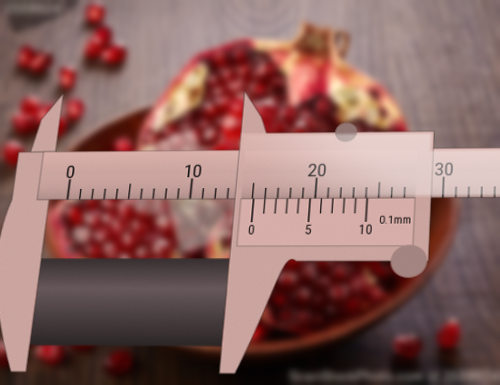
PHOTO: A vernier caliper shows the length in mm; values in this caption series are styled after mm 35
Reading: mm 15.1
